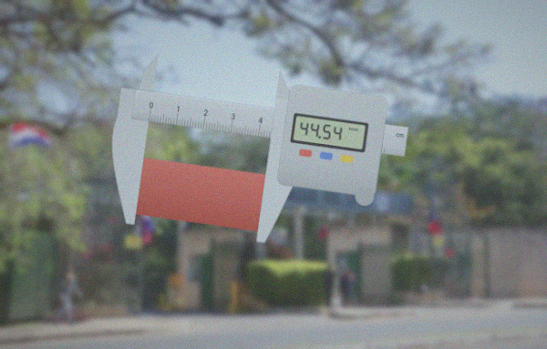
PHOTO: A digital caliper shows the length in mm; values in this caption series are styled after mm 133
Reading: mm 44.54
